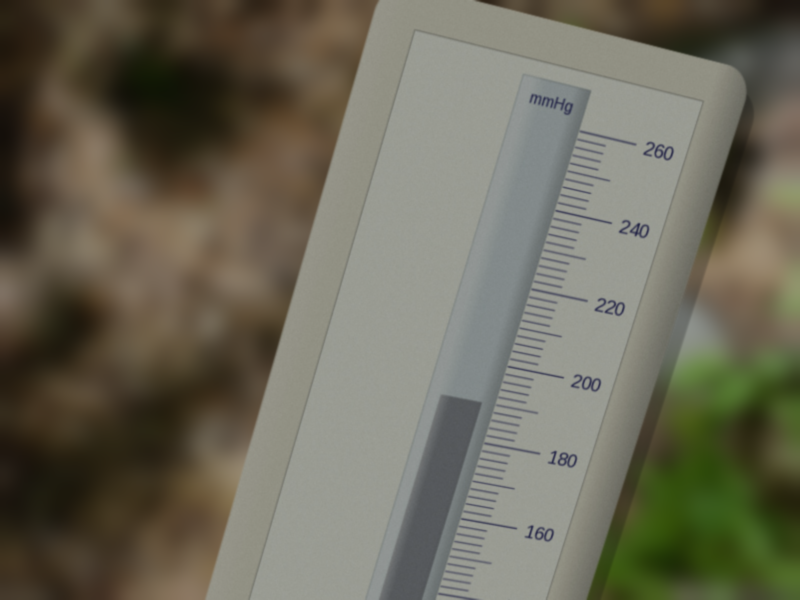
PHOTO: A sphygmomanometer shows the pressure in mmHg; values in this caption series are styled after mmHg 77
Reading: mmHg 190
